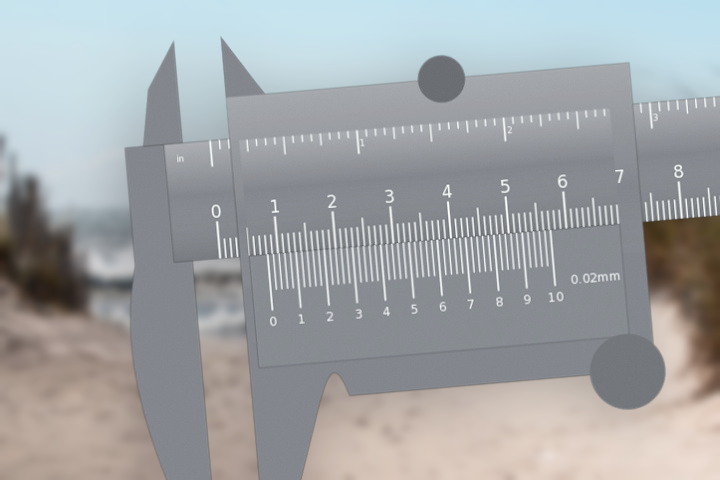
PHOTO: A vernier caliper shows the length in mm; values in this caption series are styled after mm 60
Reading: mm 8.2
